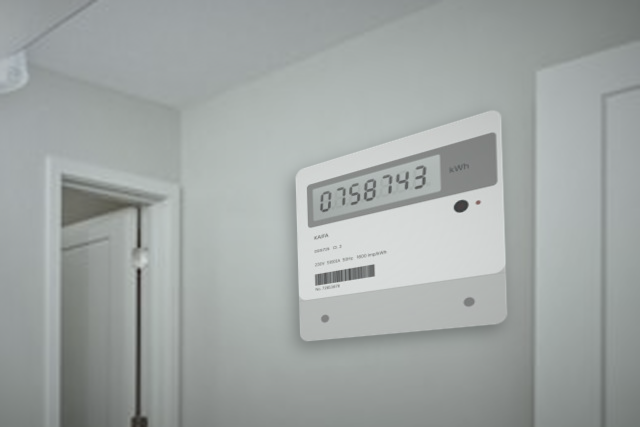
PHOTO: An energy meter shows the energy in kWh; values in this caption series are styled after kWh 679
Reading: kWh 758743
